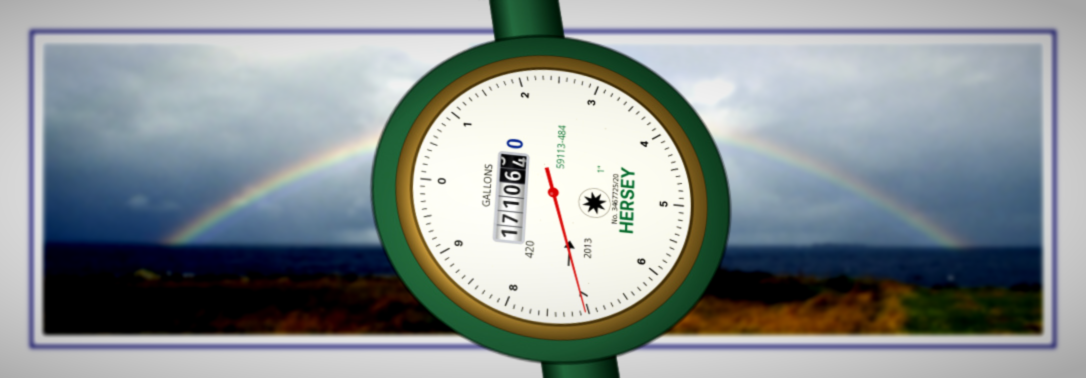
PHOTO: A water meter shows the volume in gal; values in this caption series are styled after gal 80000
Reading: gal 1710637.0
